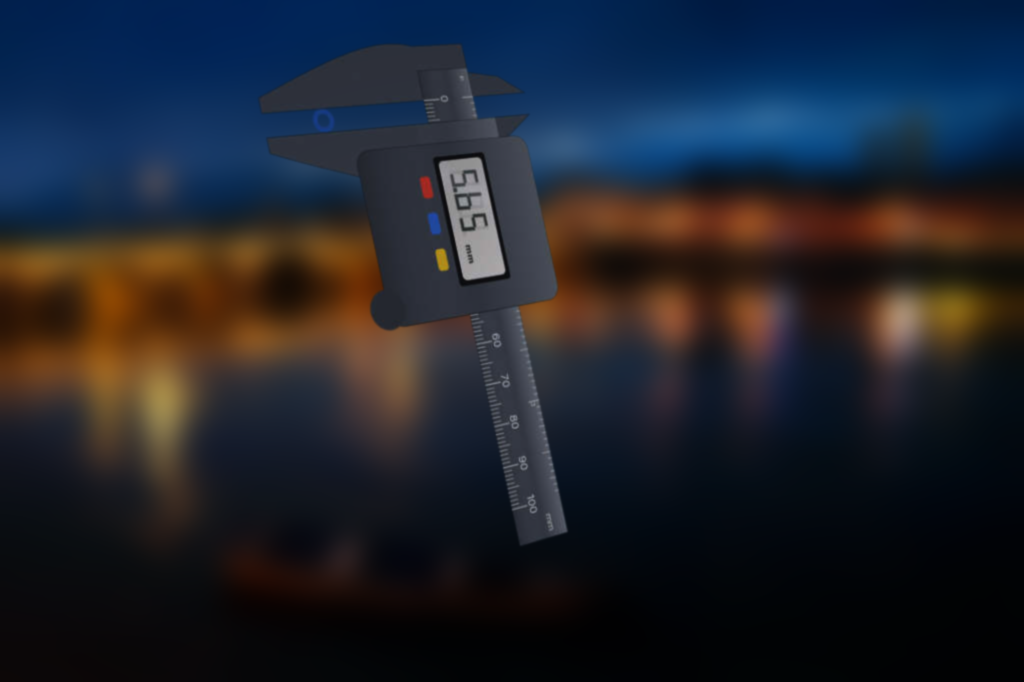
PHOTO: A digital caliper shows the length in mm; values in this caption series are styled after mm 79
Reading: mm 5.65
